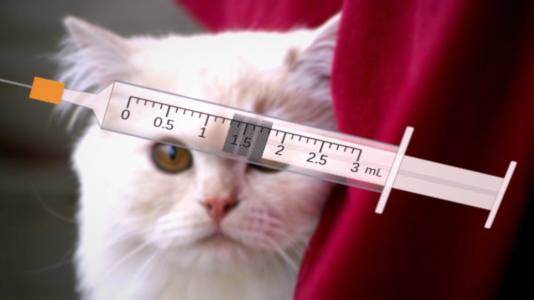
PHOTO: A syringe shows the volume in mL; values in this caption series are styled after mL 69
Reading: mL 1.3
